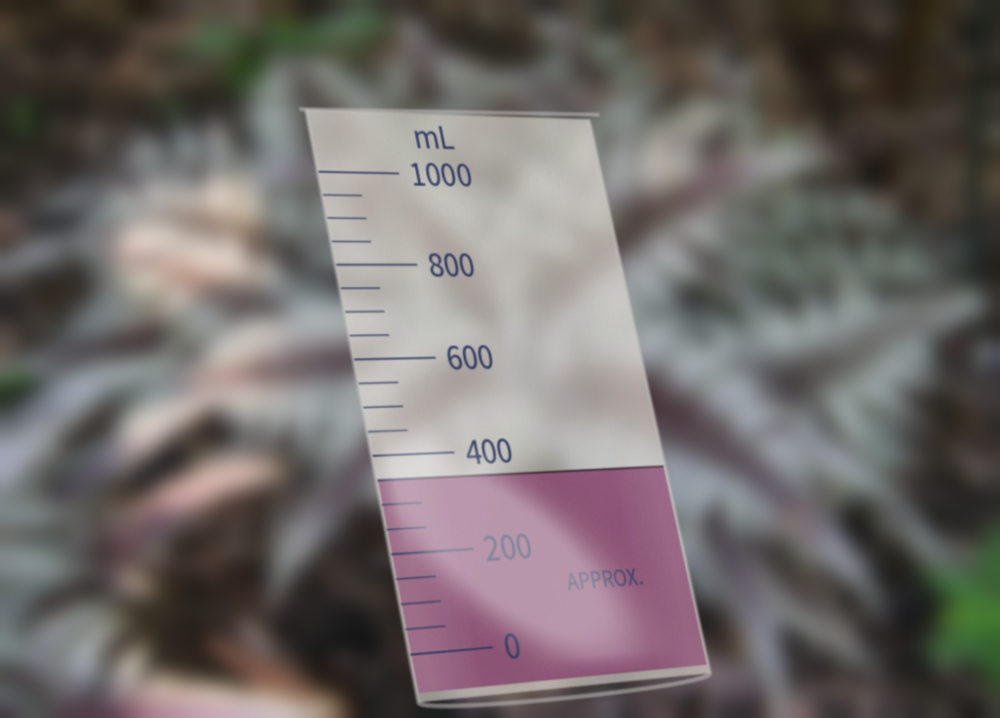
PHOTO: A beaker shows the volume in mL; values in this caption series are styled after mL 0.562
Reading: mL 350
